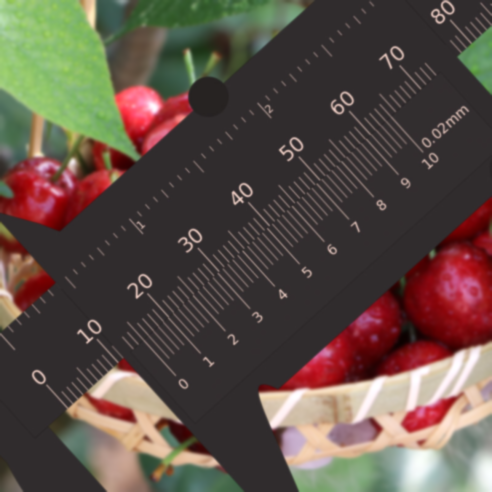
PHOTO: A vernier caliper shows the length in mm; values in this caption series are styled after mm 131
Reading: mm 15.0
